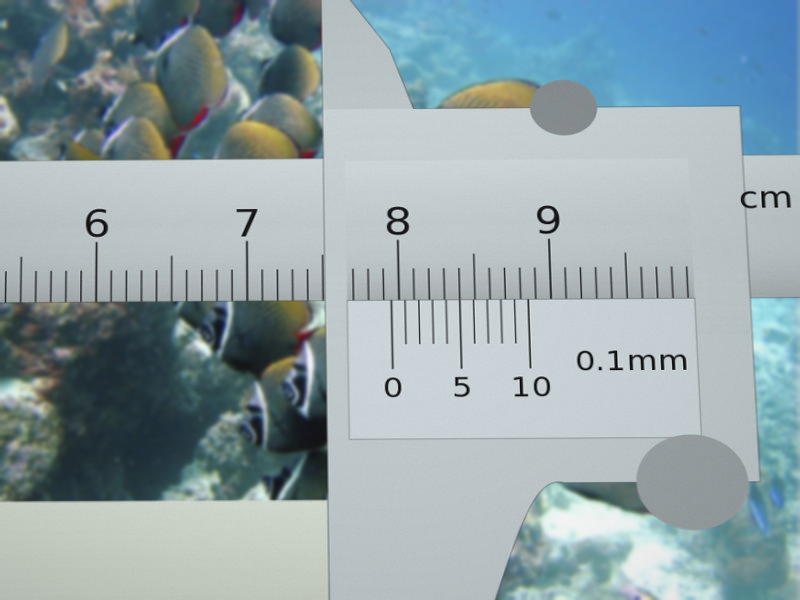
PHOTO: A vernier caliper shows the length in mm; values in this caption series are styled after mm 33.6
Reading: mm 79.5
